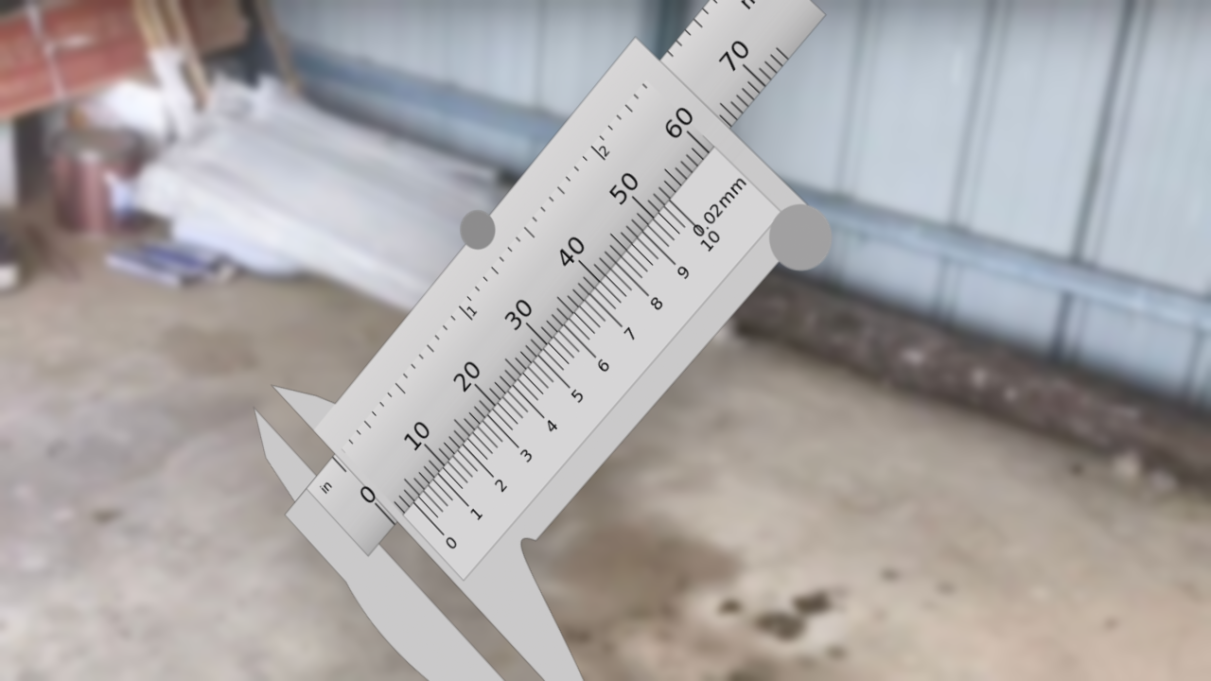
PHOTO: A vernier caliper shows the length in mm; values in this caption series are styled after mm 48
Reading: mm 3.8
